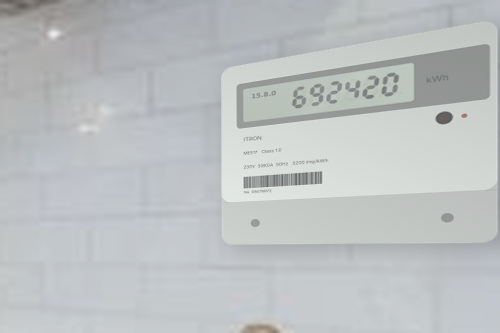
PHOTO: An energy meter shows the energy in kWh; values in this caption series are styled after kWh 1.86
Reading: kWh 692420
